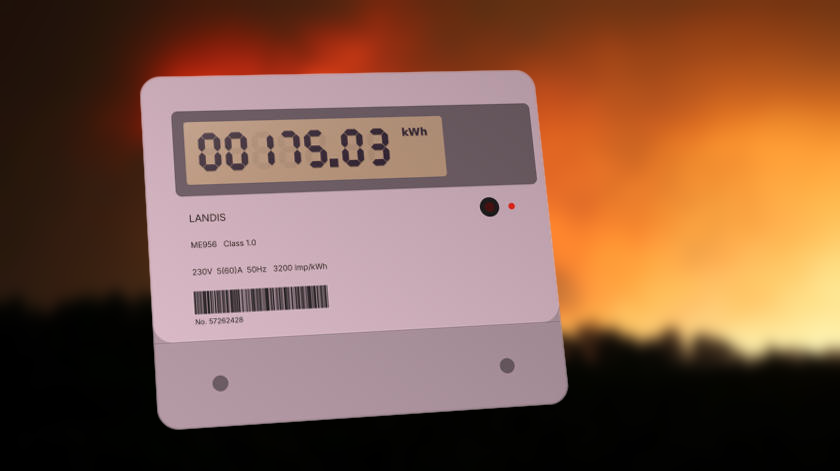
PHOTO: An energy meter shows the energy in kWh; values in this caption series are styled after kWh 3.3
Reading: kWh 175.03
